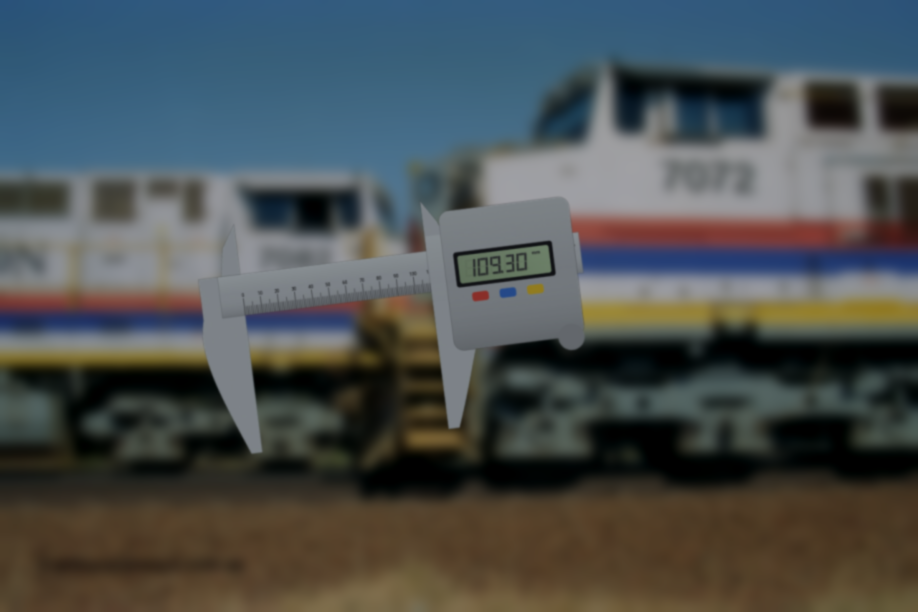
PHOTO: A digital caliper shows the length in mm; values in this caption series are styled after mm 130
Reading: mm 109.30
